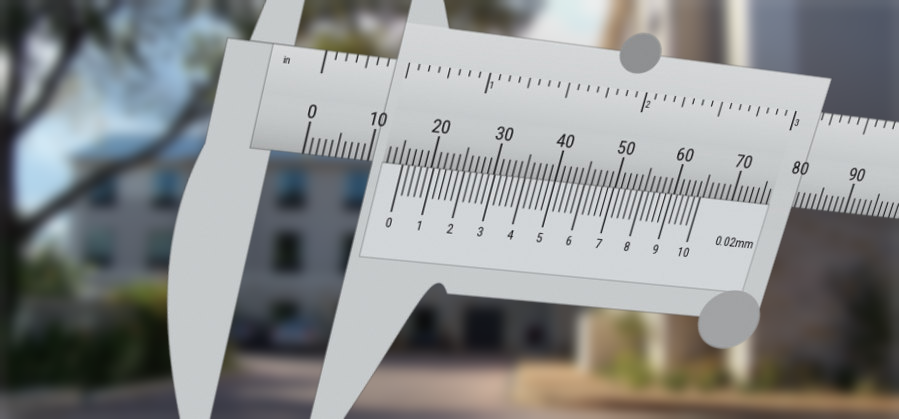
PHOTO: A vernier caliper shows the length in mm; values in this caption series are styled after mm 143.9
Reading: mm 15.5
